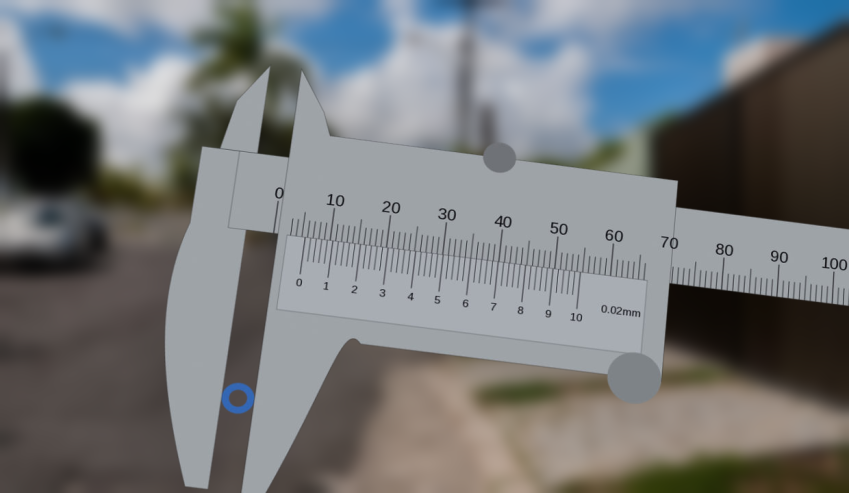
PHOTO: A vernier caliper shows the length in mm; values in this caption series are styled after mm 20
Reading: mm 5.6
